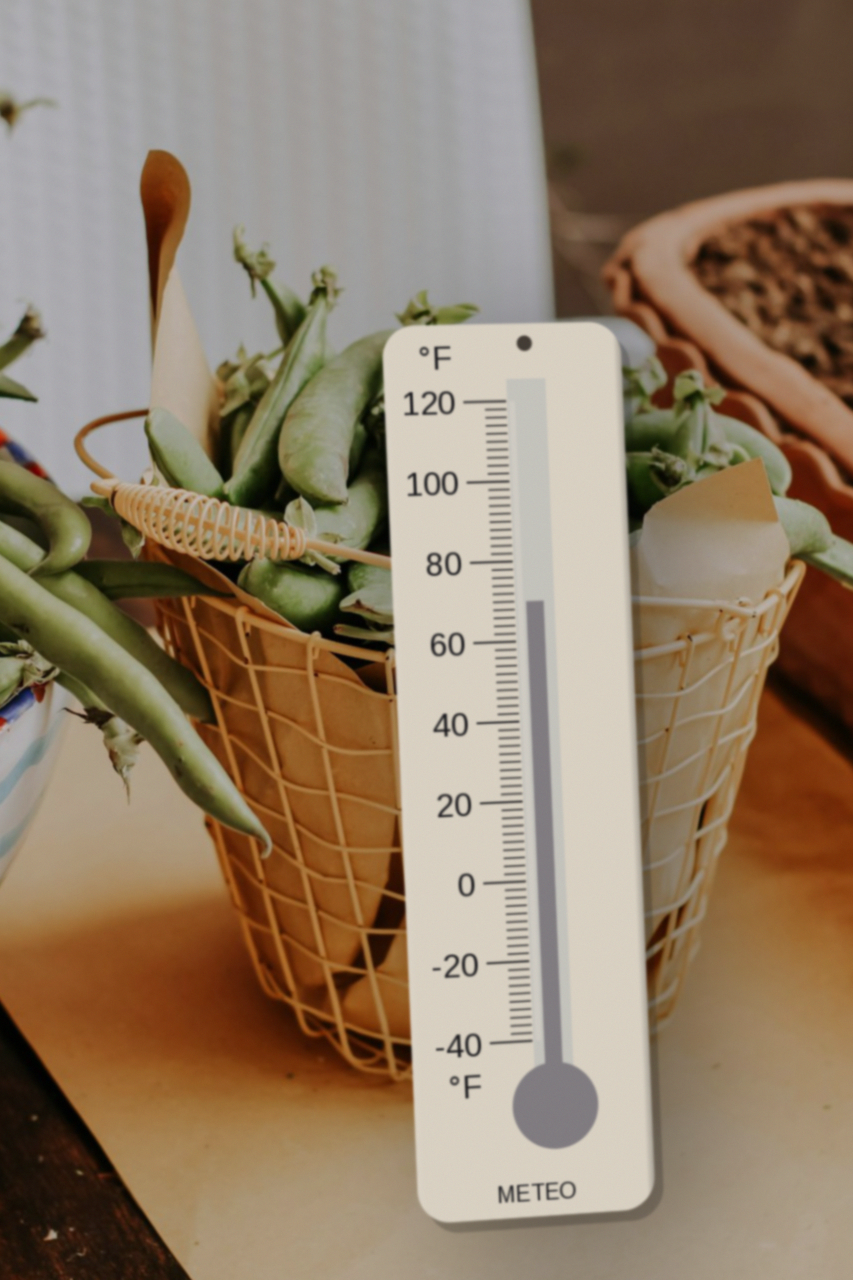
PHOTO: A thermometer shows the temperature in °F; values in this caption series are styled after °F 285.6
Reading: °F 70
